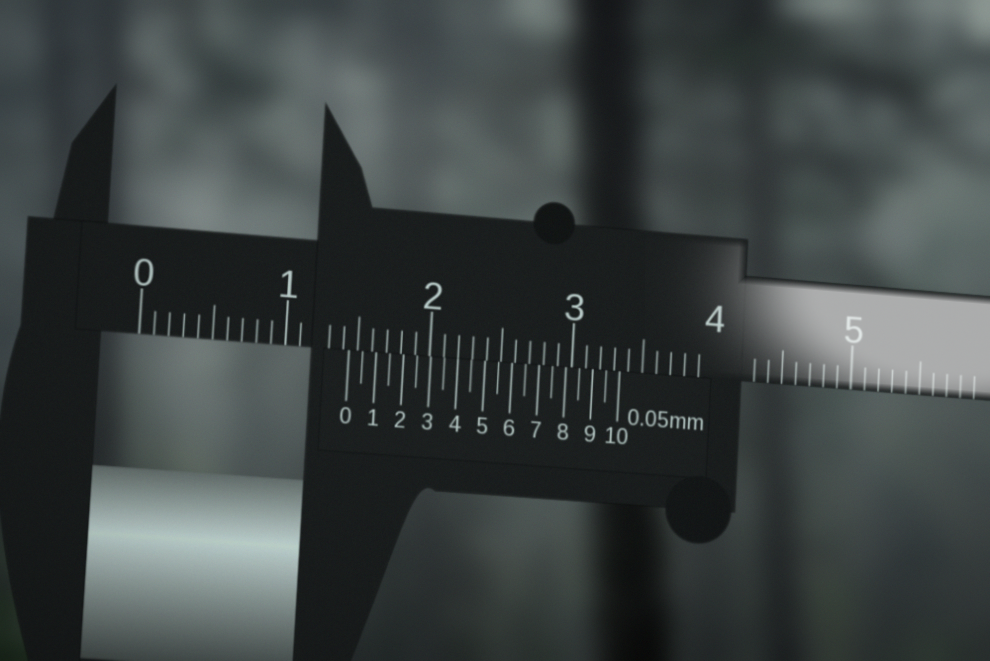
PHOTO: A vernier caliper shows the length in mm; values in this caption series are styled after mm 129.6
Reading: mm 14.4
